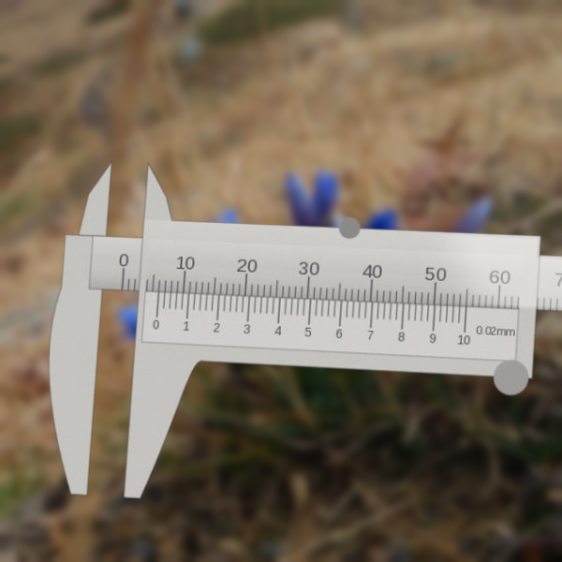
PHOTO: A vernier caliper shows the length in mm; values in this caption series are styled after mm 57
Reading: mm 6.0
